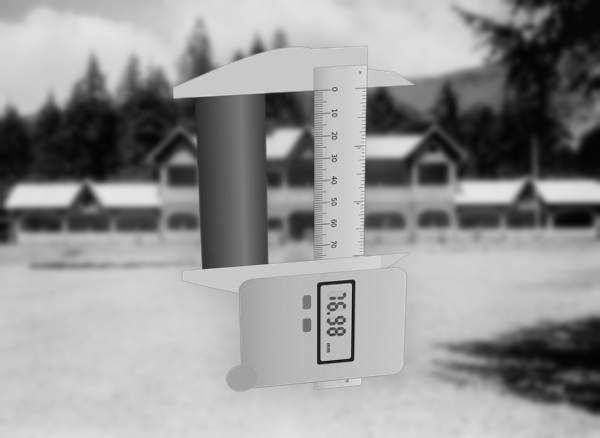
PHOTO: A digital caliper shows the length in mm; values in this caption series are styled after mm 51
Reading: mm 76.98
